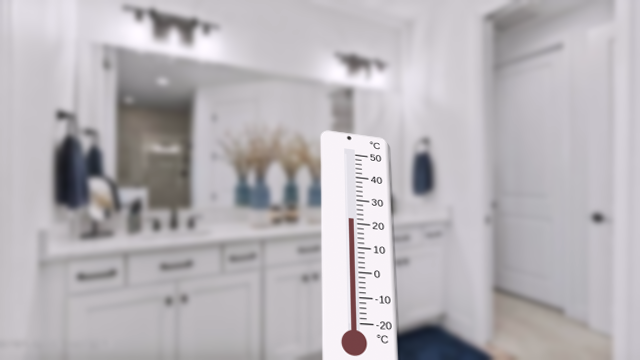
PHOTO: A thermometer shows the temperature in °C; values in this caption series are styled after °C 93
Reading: °C 22
